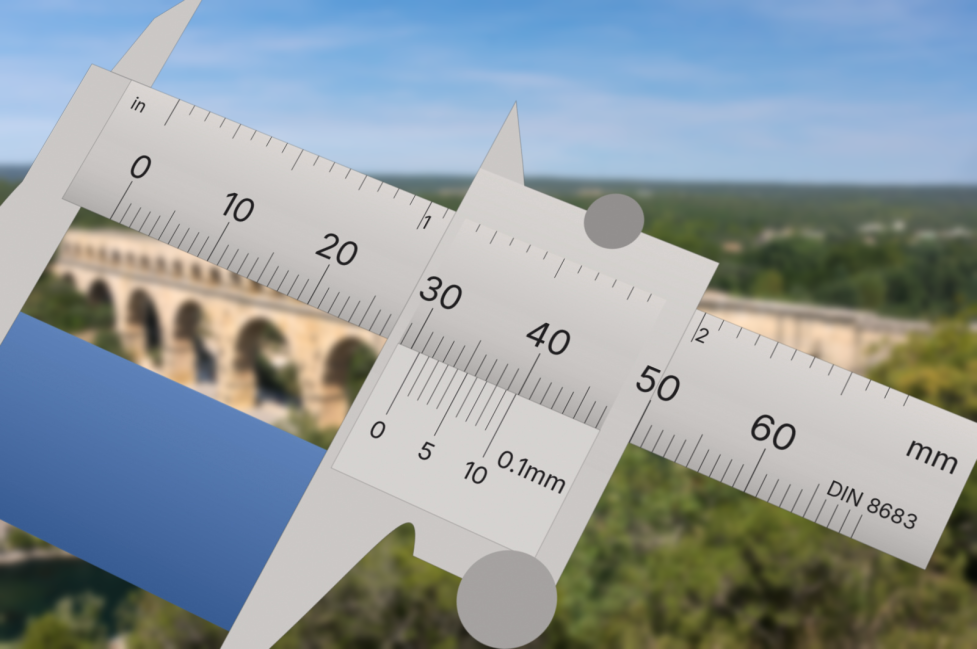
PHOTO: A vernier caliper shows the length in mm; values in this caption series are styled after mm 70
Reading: mm 30.8
